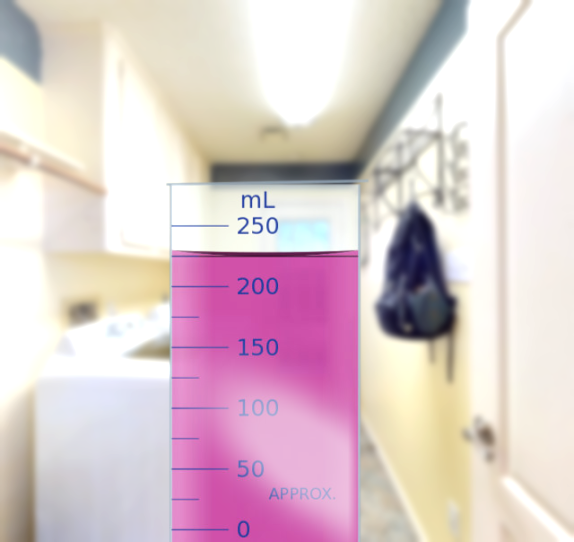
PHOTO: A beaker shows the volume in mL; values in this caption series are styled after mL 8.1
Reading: mL 225
